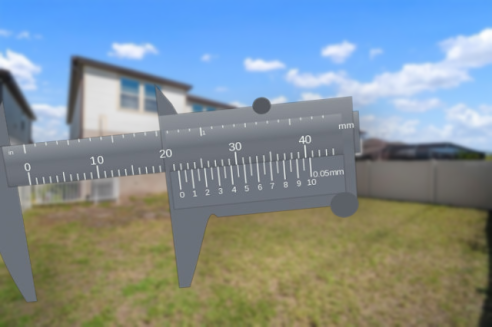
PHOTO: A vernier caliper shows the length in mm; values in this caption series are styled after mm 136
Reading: mm 21.6
